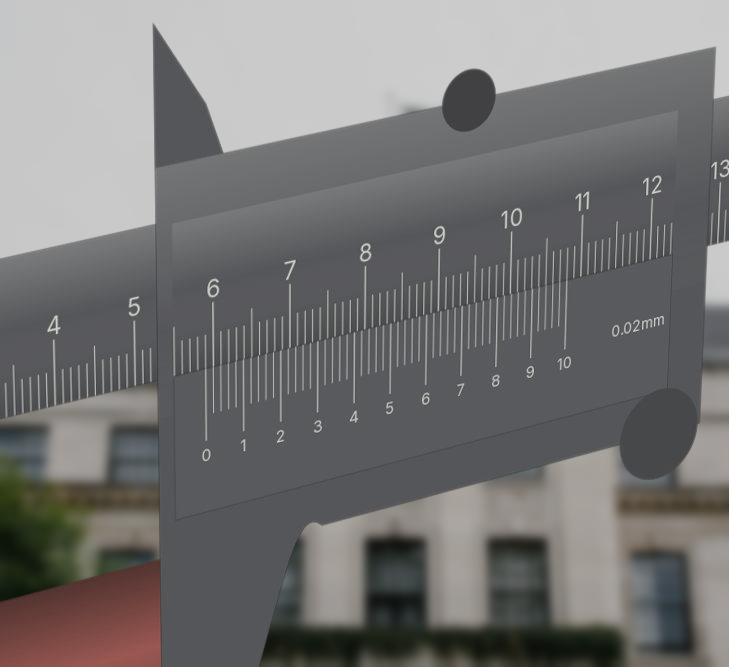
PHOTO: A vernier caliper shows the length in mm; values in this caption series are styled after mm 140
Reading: mm 59.0
